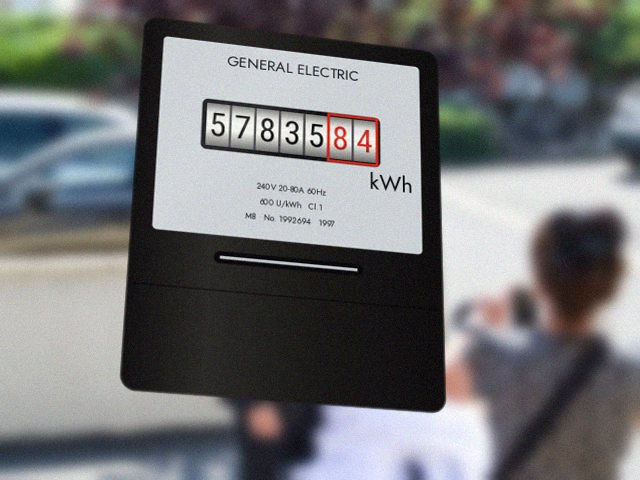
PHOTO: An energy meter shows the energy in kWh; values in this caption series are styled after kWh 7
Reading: kWh 57835.84
